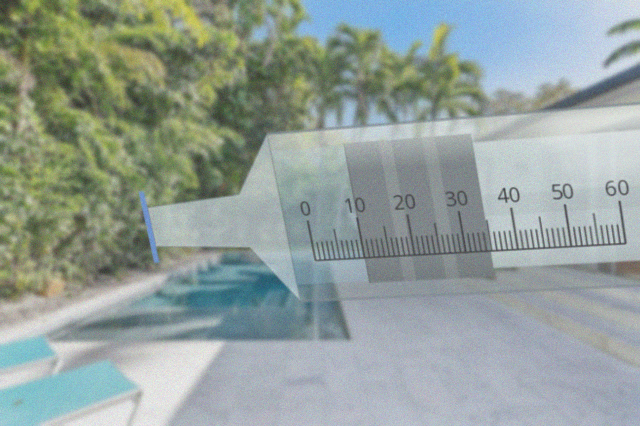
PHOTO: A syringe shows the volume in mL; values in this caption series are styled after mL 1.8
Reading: mL 10
